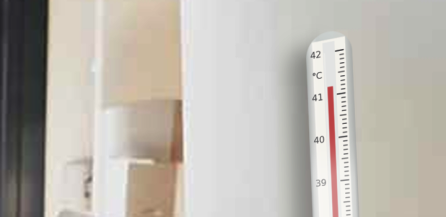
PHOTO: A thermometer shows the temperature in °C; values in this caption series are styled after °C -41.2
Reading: °C 41.2
